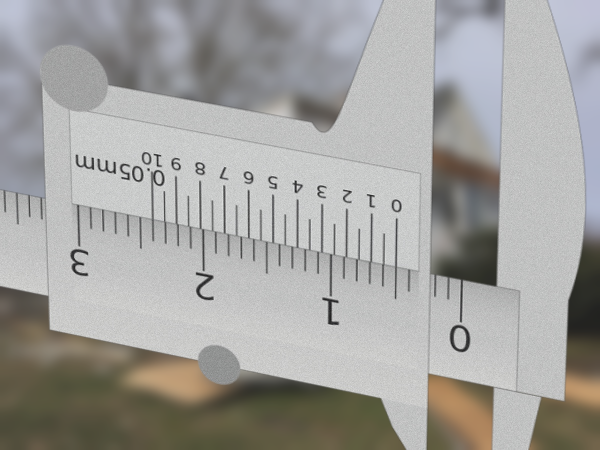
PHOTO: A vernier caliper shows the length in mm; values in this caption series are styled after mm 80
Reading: mm 5.0
